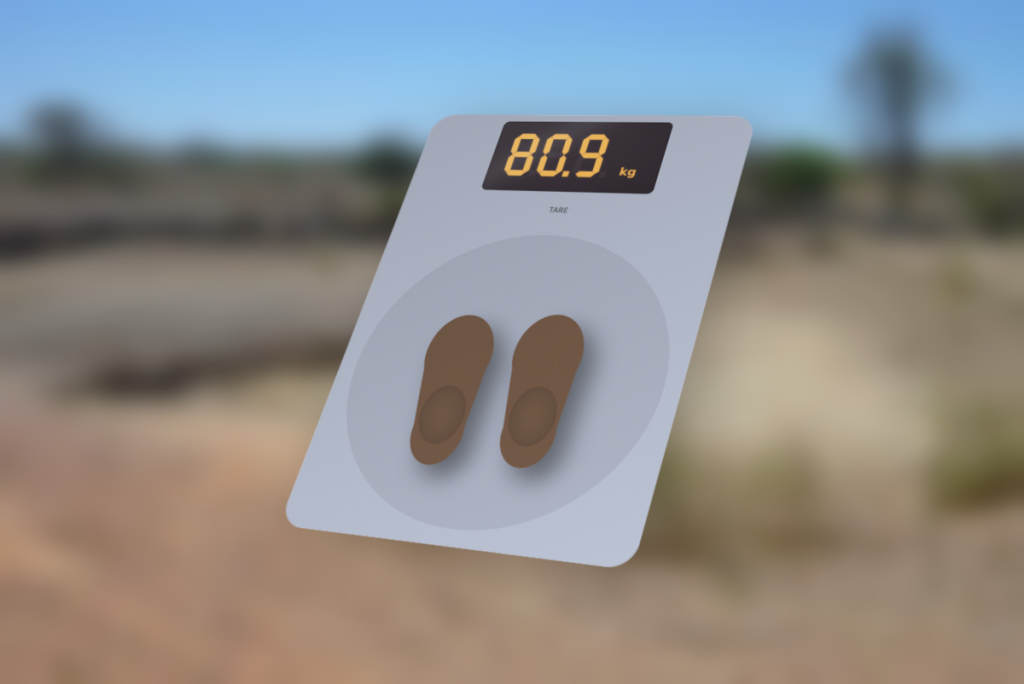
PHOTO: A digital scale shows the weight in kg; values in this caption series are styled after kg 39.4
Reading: kg 80.9
